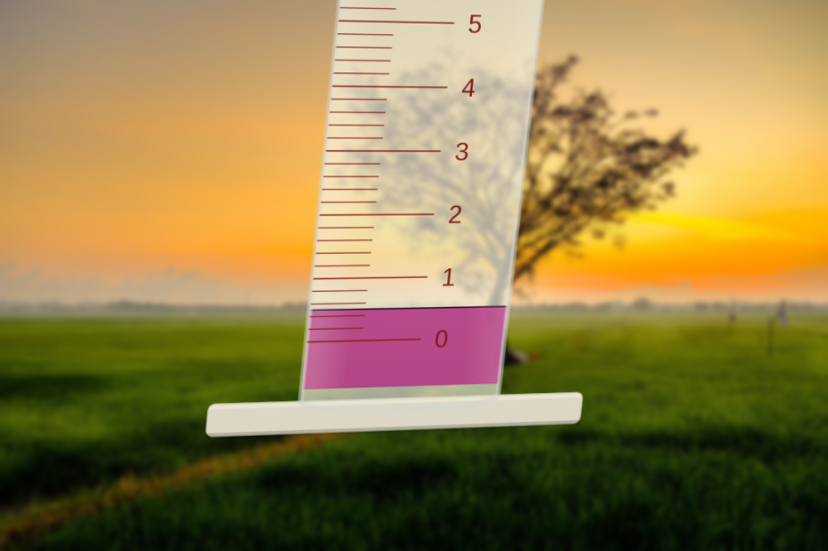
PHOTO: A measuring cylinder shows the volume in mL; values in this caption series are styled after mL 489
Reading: mL 0.5
